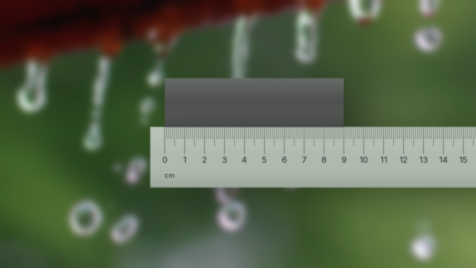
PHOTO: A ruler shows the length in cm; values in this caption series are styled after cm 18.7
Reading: cm 9
